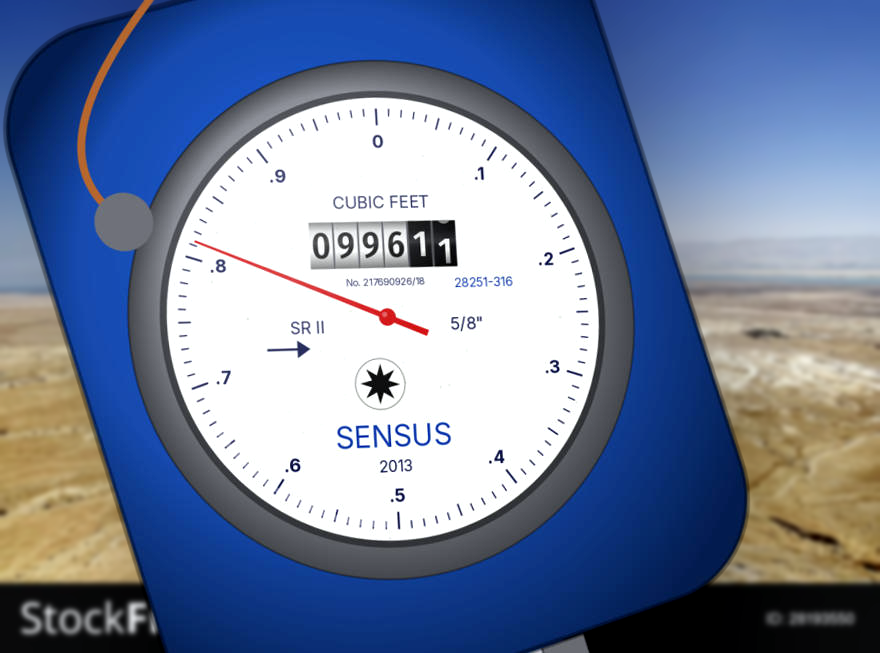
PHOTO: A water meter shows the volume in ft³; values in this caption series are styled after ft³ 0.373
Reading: ft³ 99610.81
